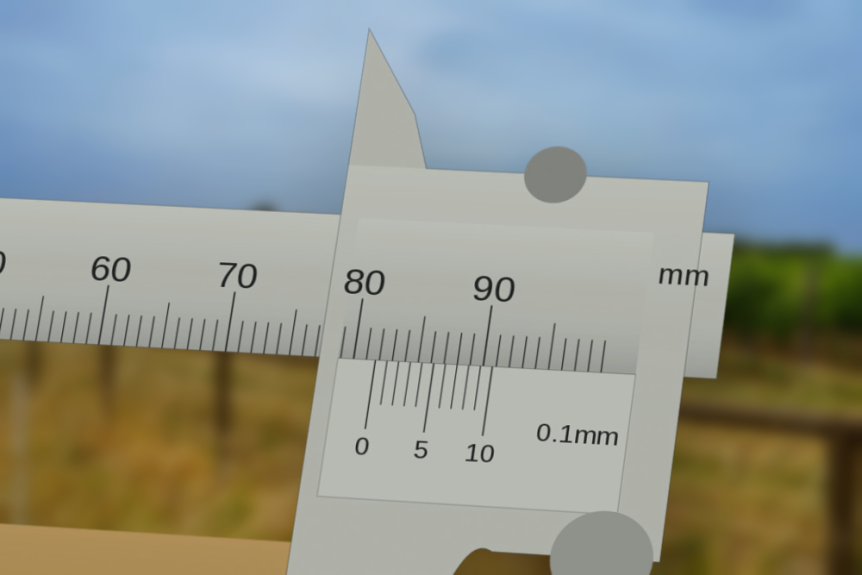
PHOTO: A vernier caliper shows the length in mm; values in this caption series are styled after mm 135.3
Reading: mm 81.7
